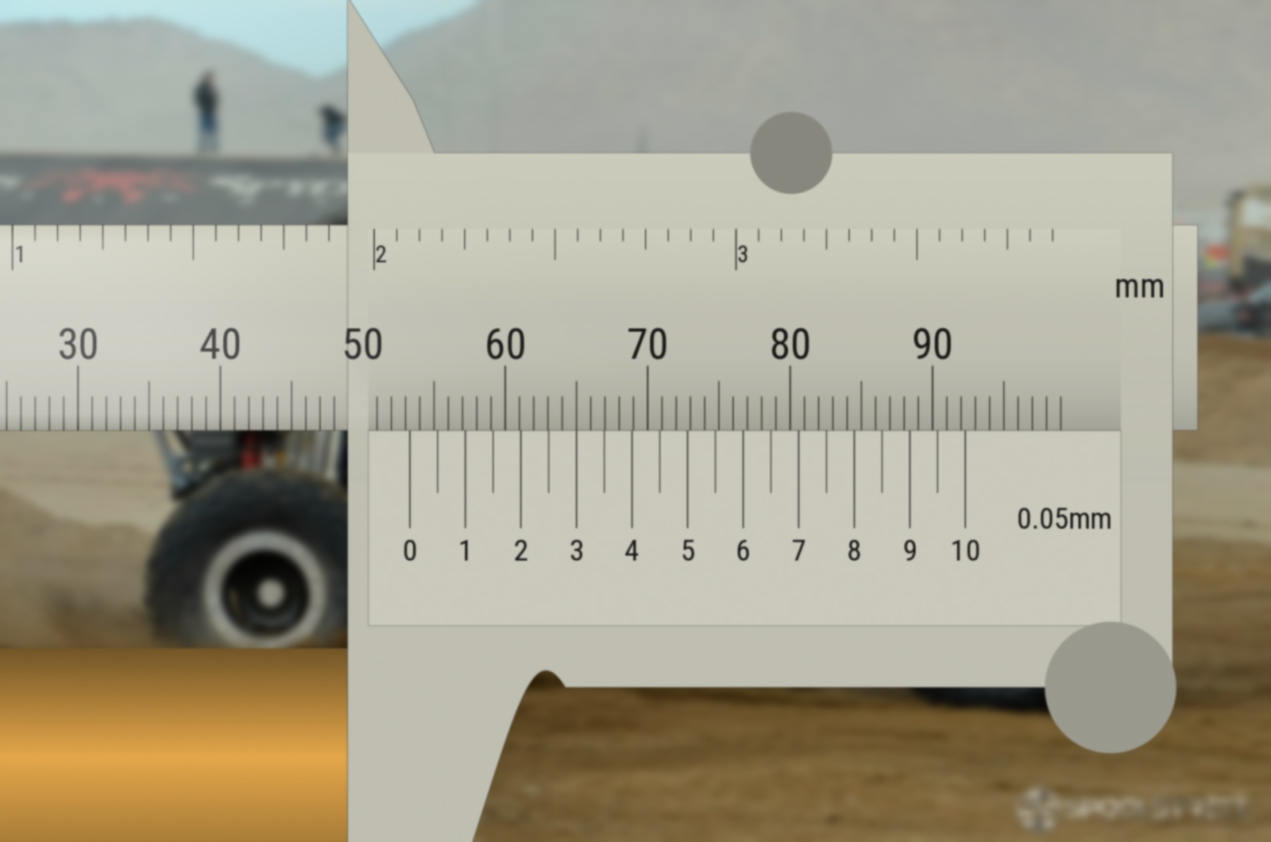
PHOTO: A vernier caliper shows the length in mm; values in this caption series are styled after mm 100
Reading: mm 53.3
